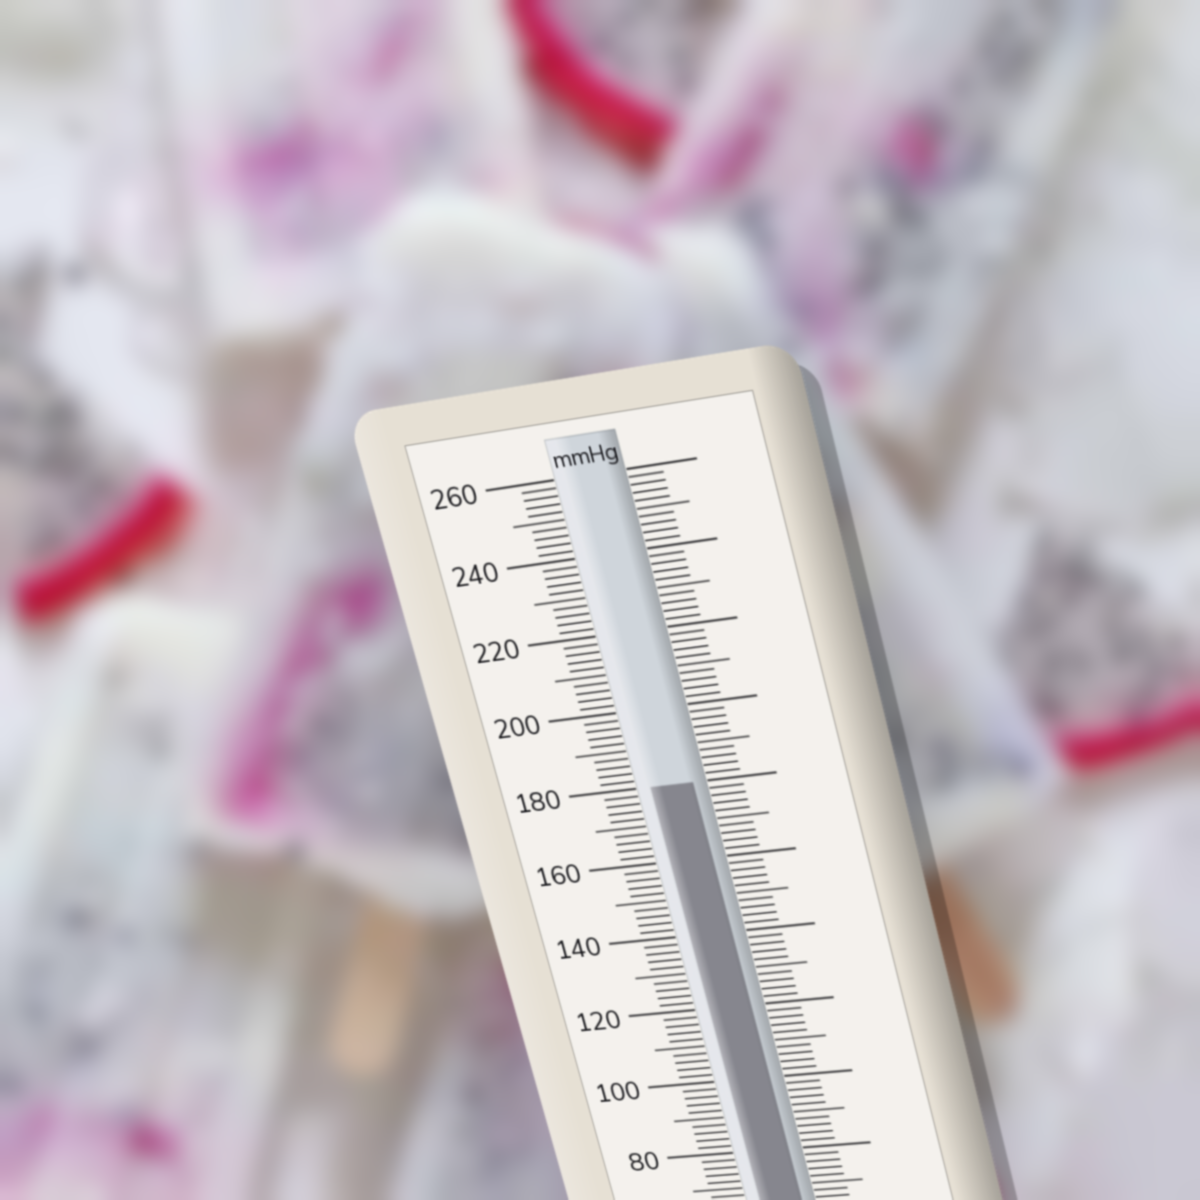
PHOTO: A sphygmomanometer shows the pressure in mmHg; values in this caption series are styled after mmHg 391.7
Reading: mmHg 180
